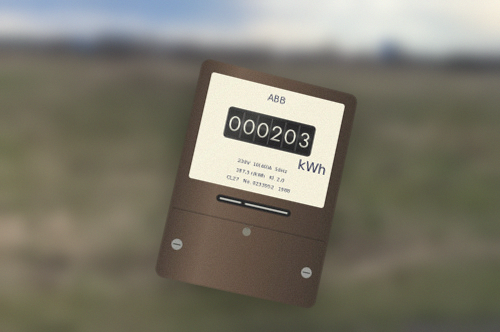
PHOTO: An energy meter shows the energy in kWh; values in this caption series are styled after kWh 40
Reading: kWh 203
